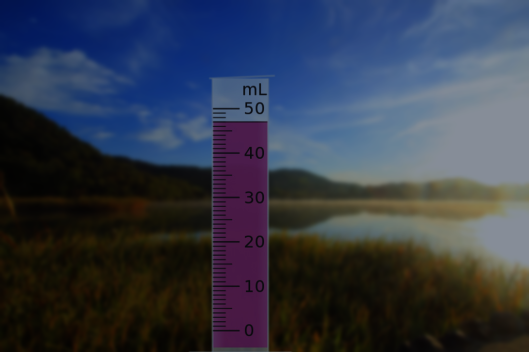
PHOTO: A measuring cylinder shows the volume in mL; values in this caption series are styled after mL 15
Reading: mL 47
